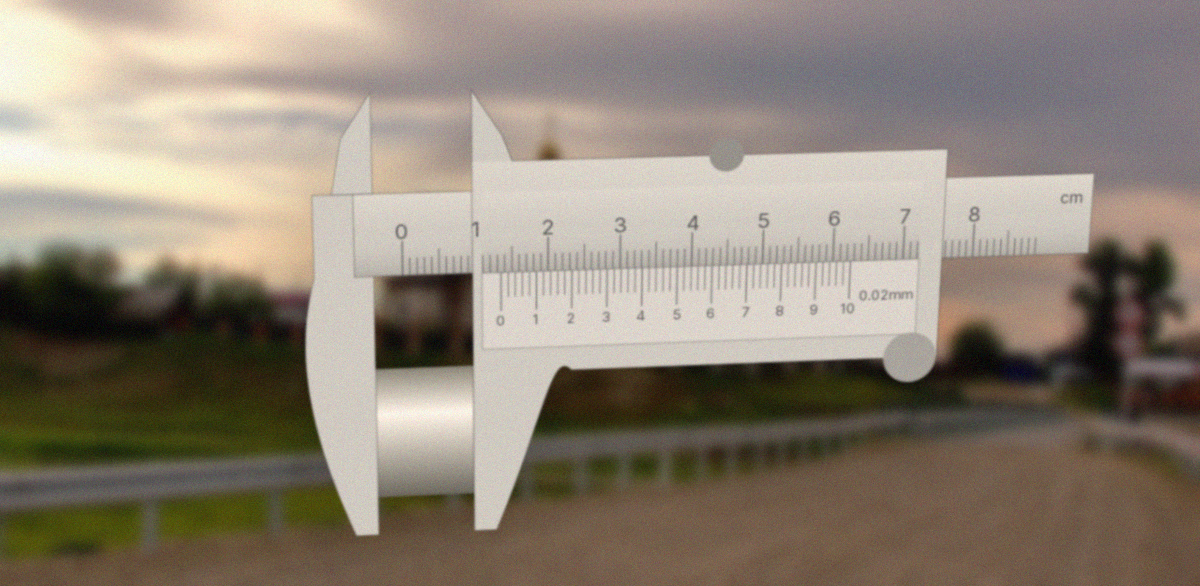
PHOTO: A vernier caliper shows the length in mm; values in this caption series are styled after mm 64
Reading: mm 13.5
